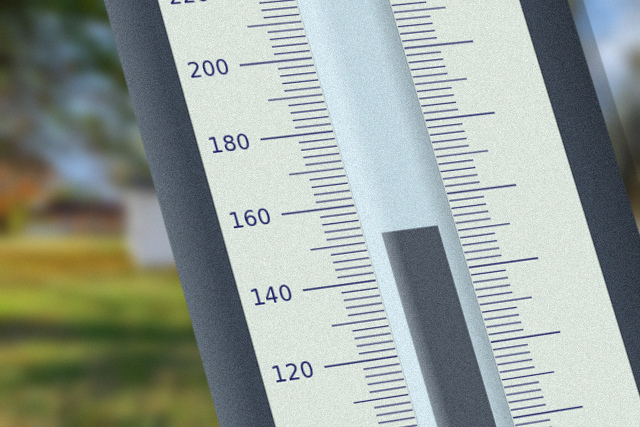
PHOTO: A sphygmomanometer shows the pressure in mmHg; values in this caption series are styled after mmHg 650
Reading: mmHg 152
